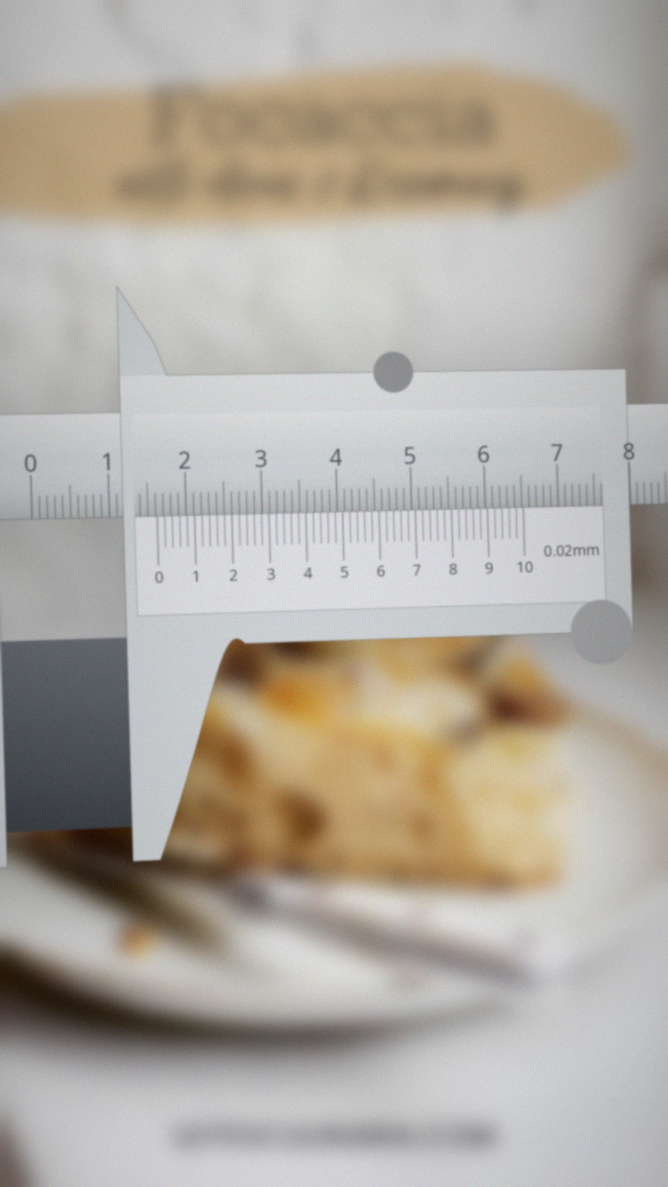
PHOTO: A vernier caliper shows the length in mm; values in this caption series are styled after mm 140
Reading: mm 16.2
